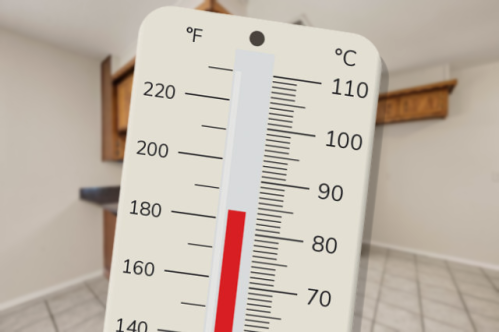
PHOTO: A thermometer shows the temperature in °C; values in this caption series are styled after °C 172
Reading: °C 84
